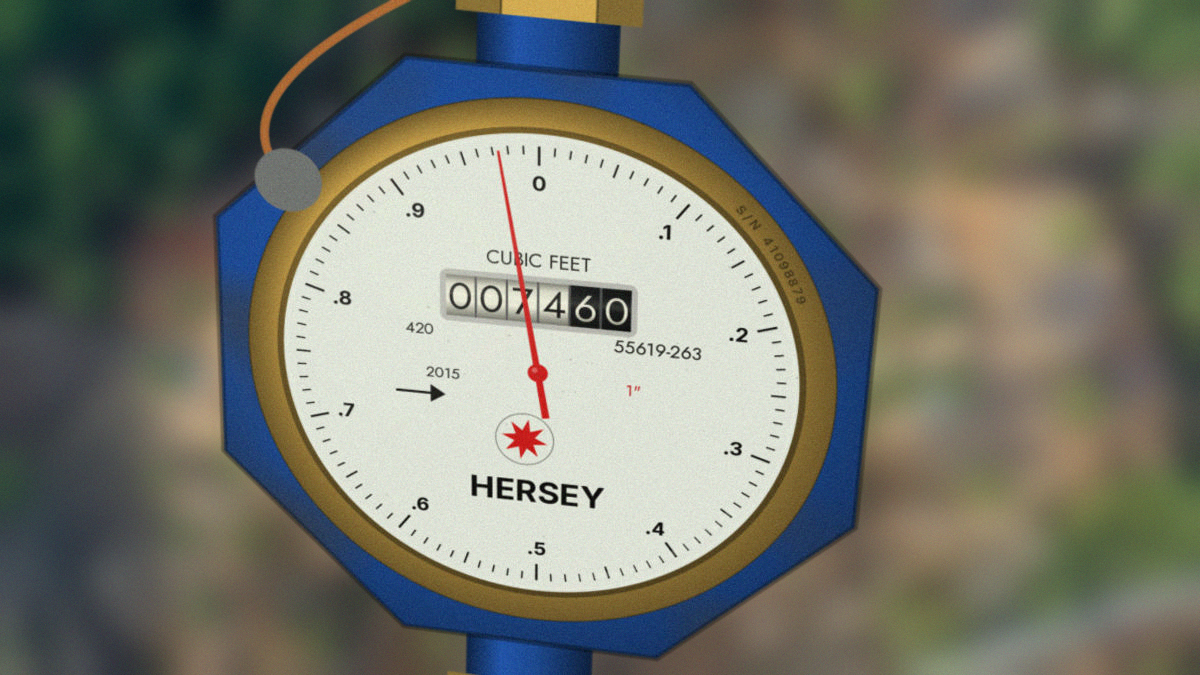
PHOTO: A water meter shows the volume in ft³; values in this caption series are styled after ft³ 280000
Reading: ft³ 7459.97
